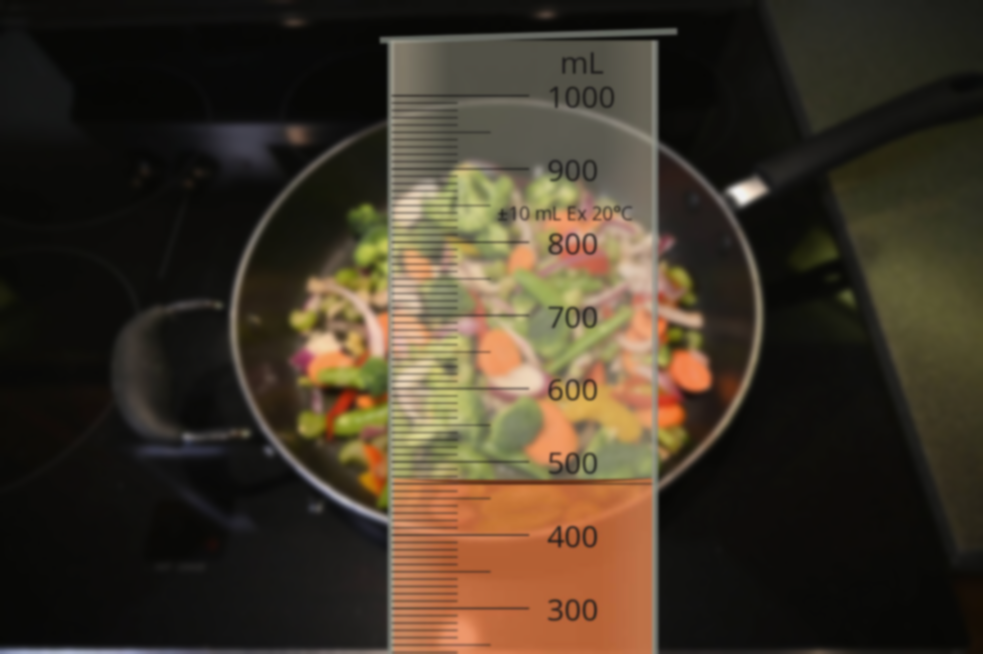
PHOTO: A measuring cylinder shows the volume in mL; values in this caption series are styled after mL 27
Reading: mL 470
